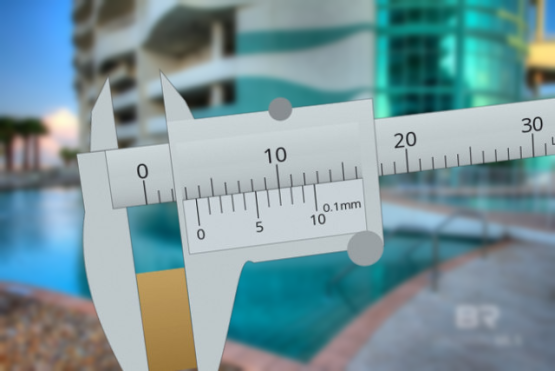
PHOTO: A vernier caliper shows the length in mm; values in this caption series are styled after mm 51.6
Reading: mm 3.7
